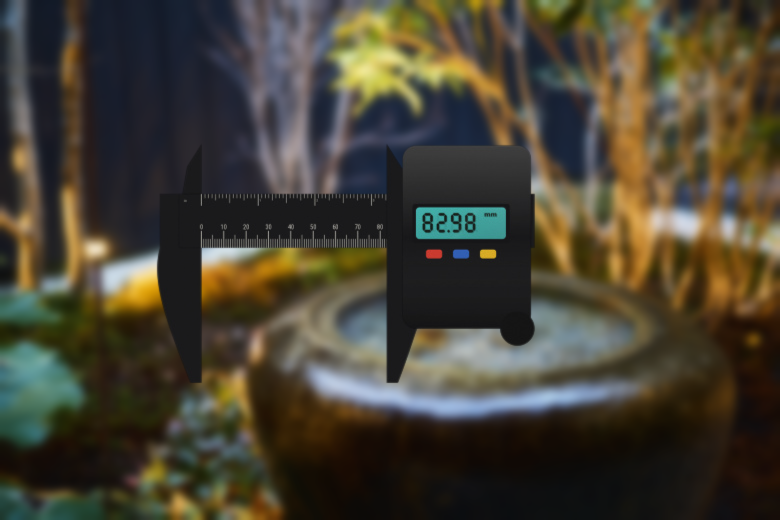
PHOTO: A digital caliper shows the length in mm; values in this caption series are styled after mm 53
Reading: mm 82.98
